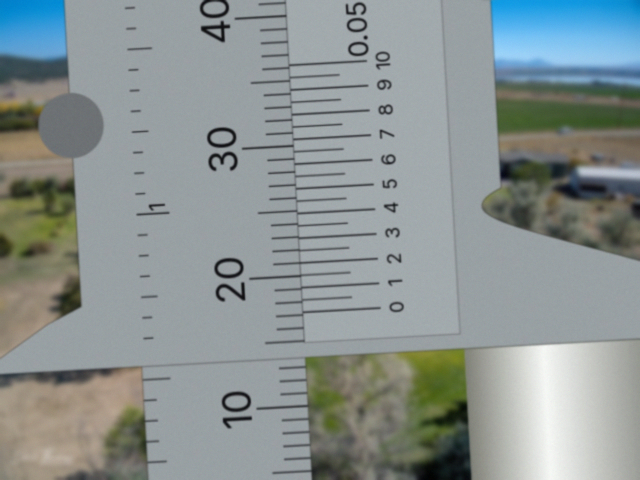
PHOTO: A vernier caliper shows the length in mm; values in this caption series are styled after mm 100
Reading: mm 17.2
